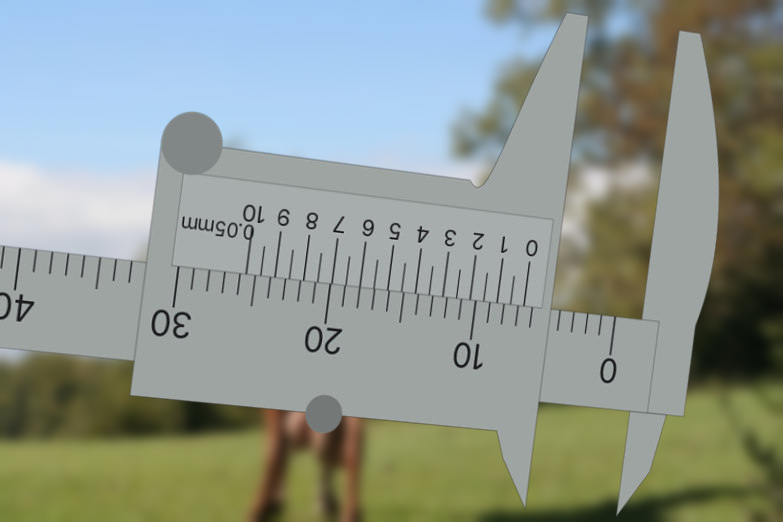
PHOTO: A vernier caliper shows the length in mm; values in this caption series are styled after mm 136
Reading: mm 6.6
